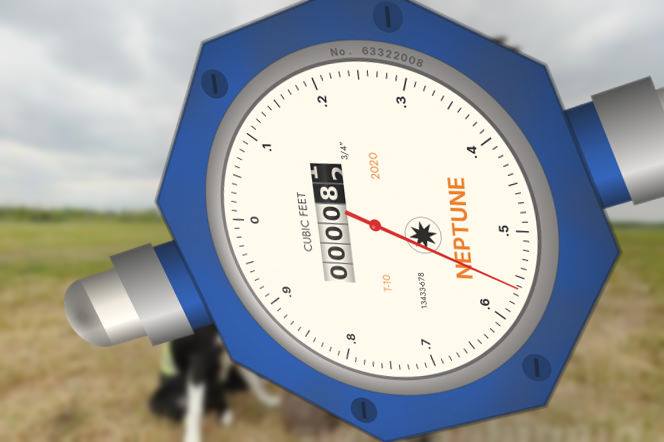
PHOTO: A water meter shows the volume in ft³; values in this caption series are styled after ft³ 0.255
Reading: ft³ 81.56
